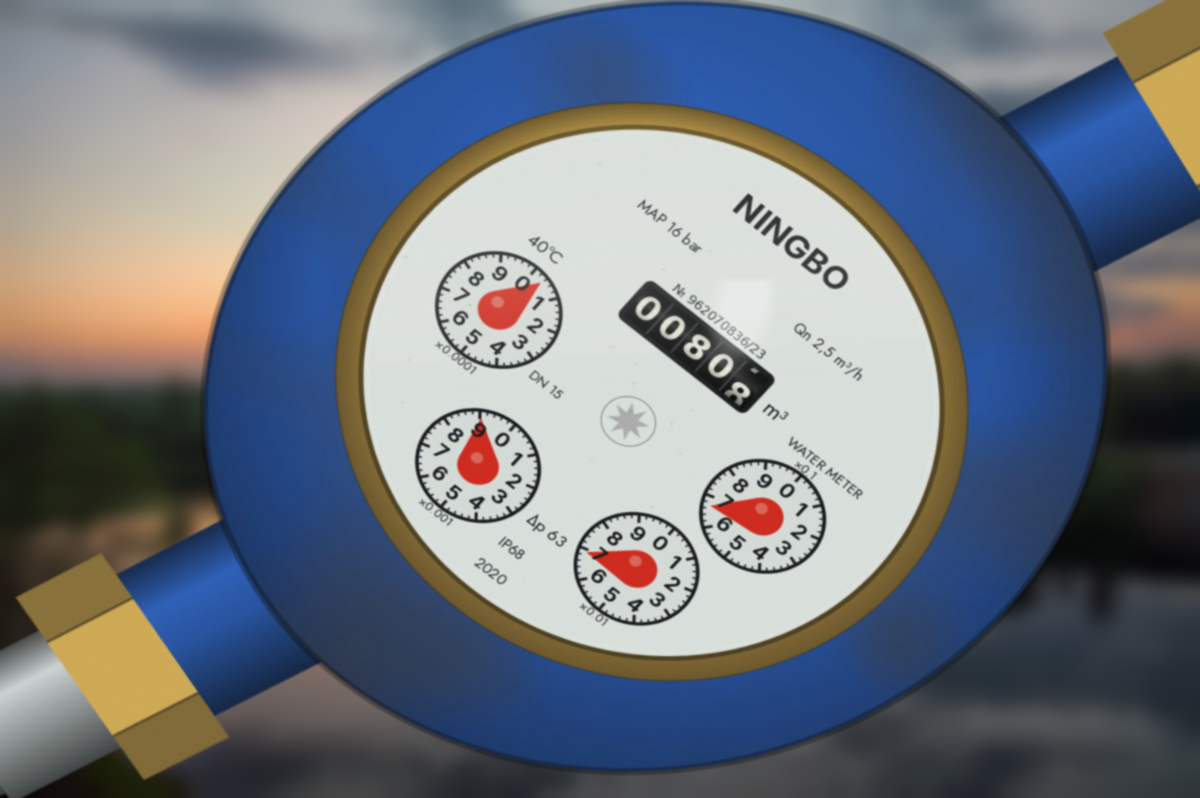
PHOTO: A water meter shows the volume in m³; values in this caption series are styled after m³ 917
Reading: m³ 807.6690
